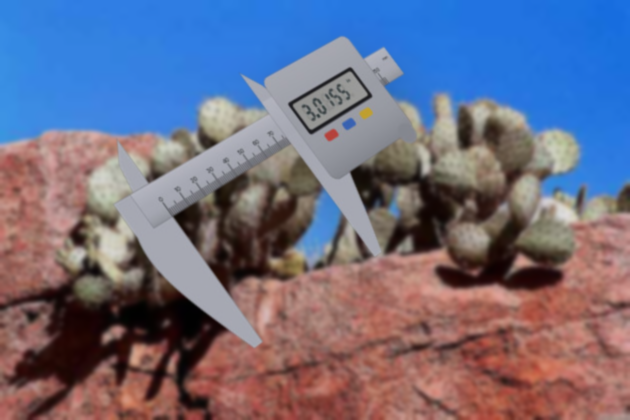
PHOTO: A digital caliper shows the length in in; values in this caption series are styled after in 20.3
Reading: in 3.0155
